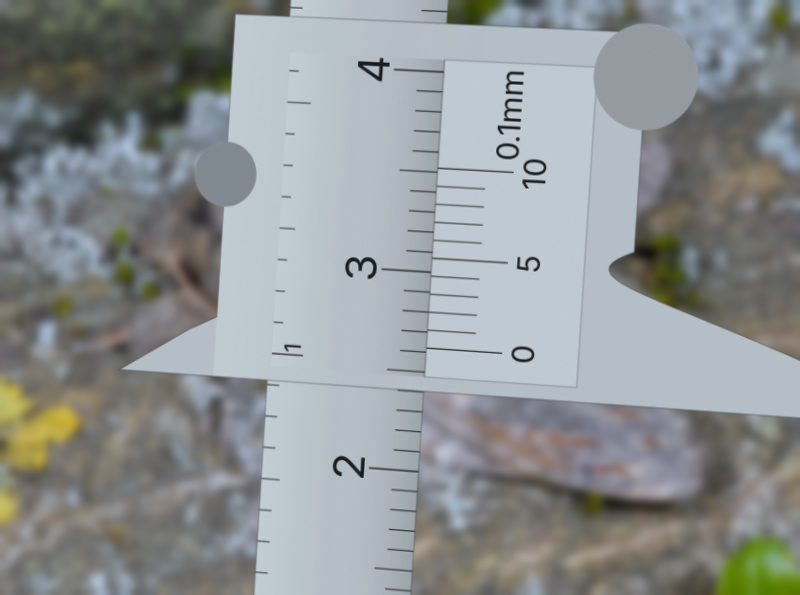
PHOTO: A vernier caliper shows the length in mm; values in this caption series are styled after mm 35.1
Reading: mm 26.2
